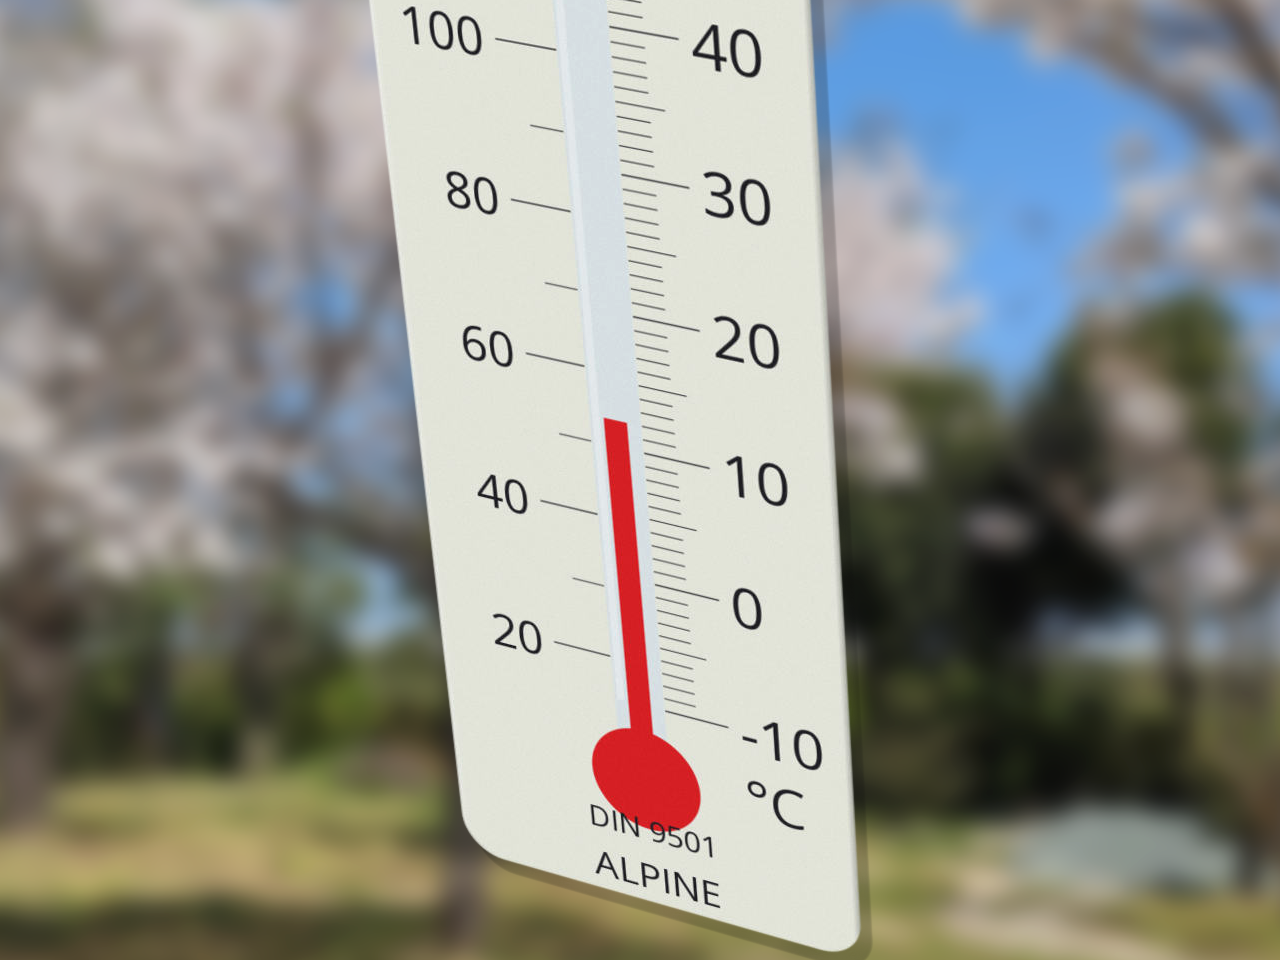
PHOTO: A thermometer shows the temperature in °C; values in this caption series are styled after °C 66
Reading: °C 12
